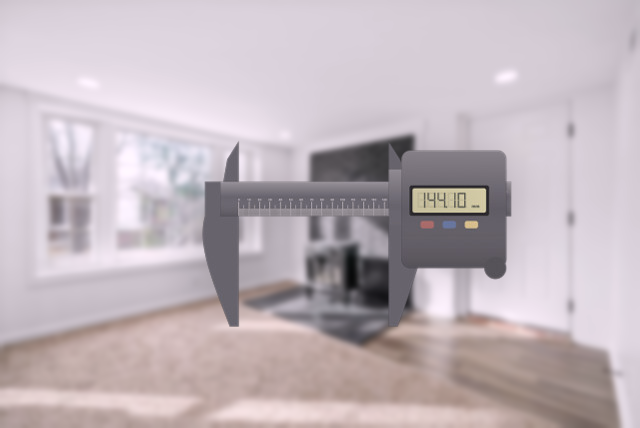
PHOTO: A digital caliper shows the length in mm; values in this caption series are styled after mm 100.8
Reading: mm 144.10
